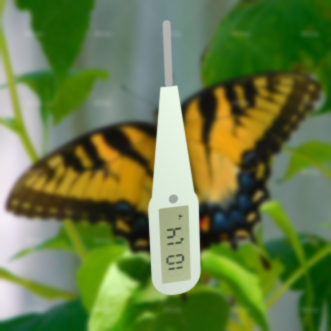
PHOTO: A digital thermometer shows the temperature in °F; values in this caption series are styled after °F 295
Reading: °F 101.4
